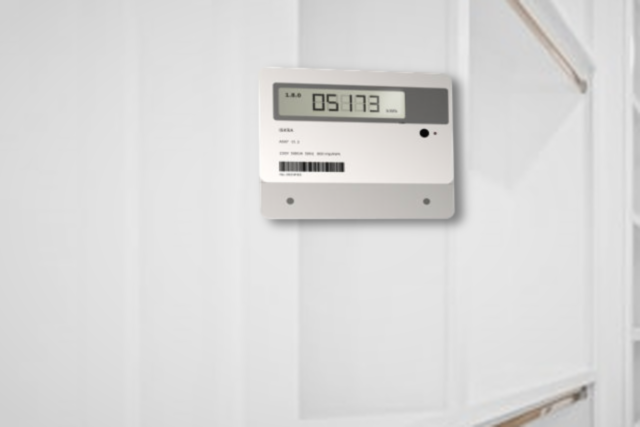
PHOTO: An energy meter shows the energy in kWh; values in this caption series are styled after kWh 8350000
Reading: kWh 5173
